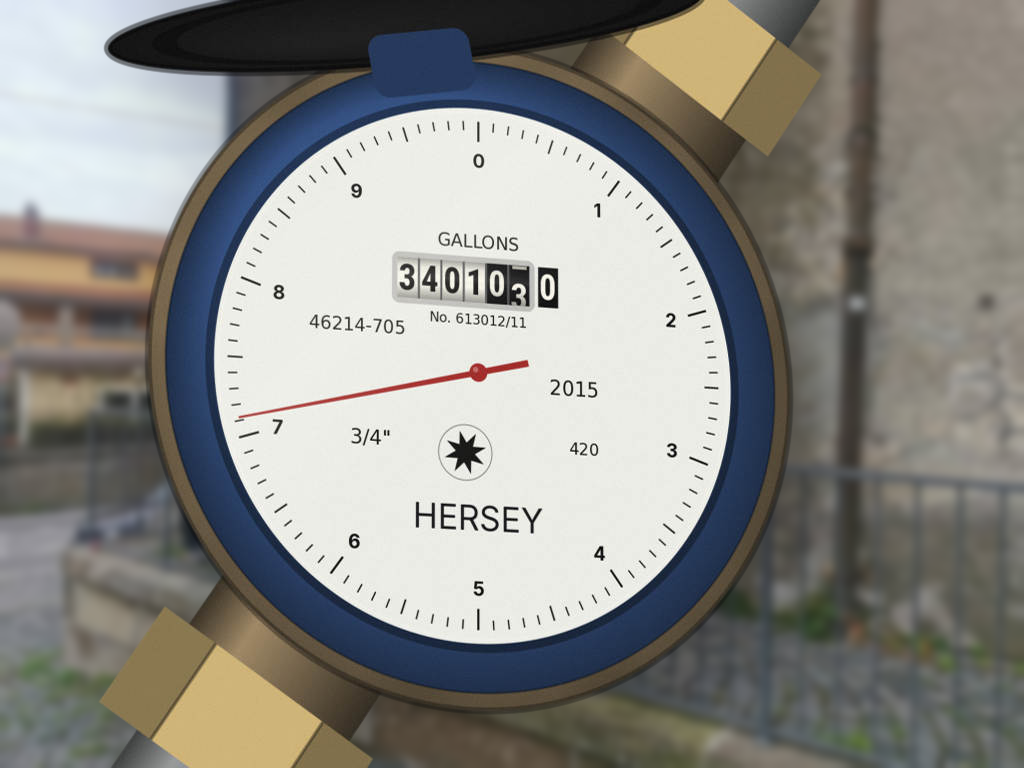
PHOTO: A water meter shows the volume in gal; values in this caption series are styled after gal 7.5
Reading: gal 3401027.1
